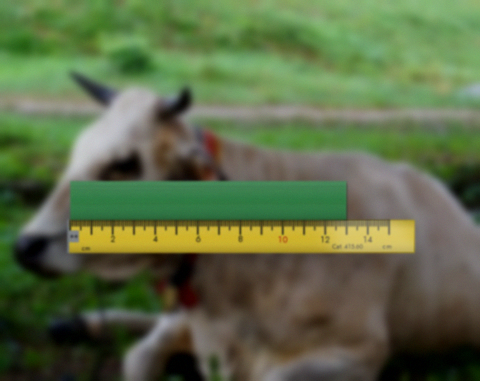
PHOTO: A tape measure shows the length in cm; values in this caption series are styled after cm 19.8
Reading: cm 13
